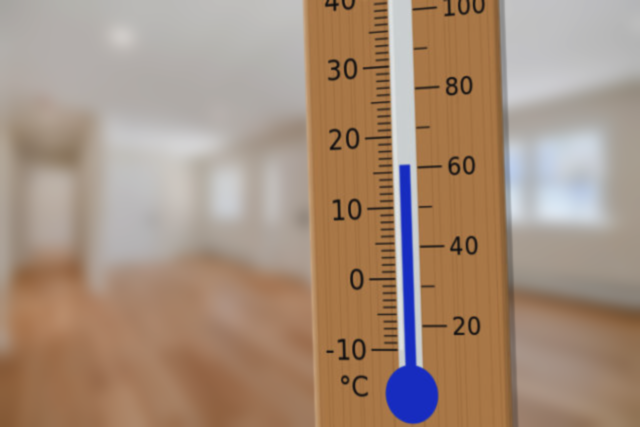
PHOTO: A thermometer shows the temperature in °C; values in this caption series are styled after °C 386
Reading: °C 16
